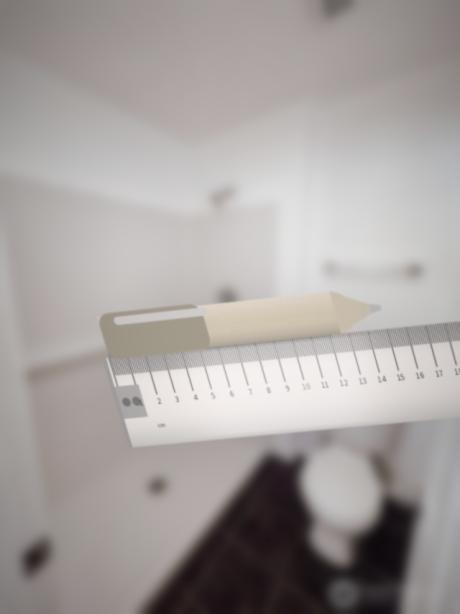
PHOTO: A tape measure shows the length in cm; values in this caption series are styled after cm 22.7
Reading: cm 15
